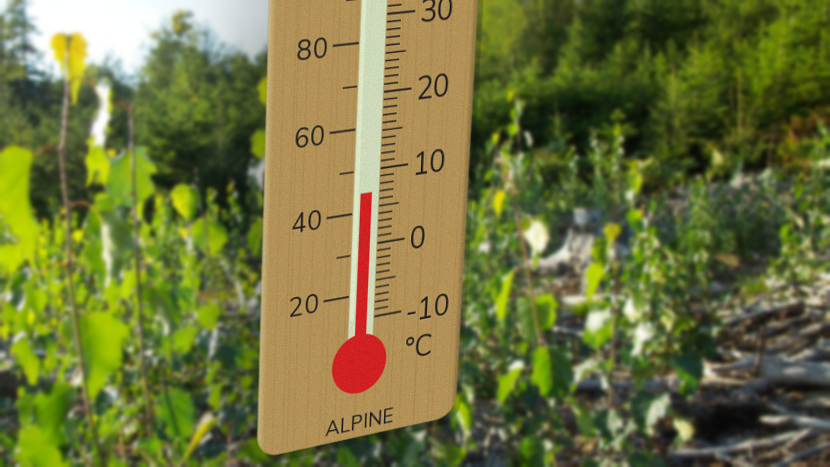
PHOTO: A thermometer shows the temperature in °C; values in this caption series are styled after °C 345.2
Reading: °C 7
